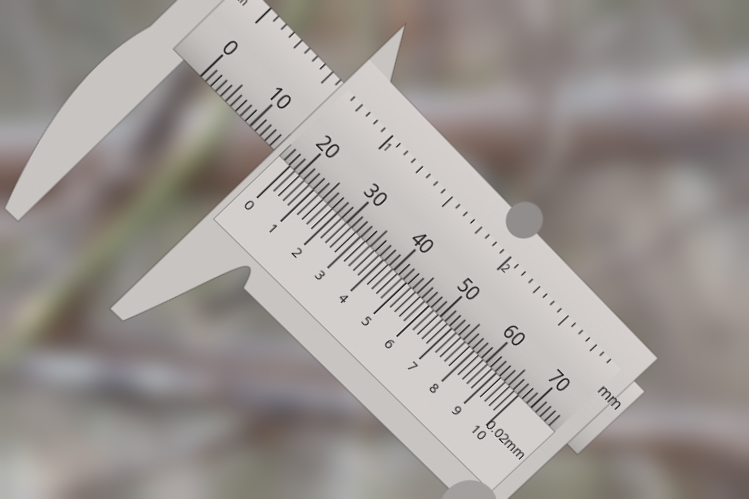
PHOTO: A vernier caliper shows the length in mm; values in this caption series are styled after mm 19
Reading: mm 18.2
